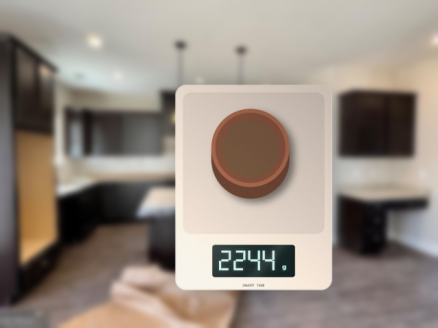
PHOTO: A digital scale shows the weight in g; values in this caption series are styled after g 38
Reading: g 2244
